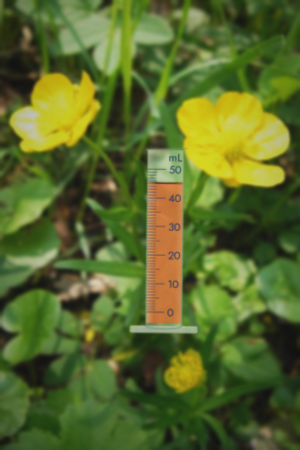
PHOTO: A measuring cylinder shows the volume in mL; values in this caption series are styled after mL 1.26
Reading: mL 45
